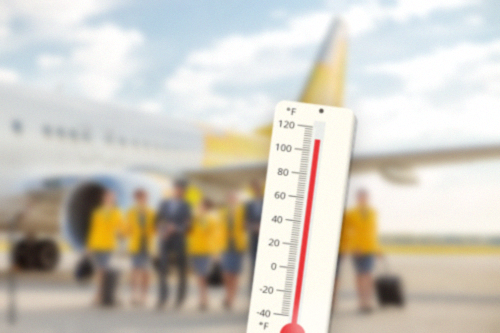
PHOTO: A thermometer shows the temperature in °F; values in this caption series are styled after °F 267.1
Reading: °F 110
